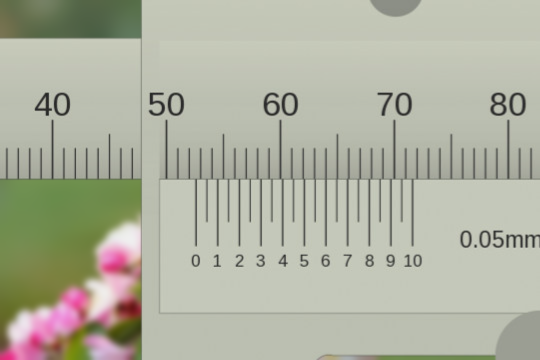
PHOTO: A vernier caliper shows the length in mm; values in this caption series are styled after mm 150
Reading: mm 52.6
